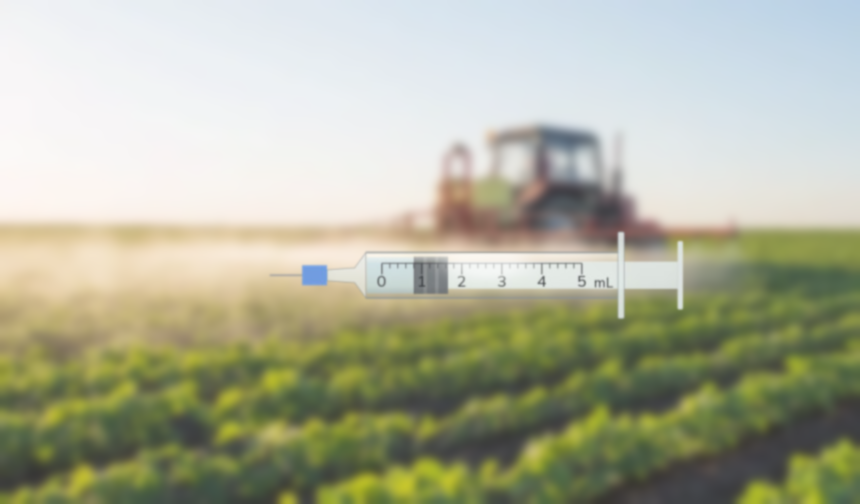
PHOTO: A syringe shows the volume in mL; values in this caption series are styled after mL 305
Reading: mL 0.8
